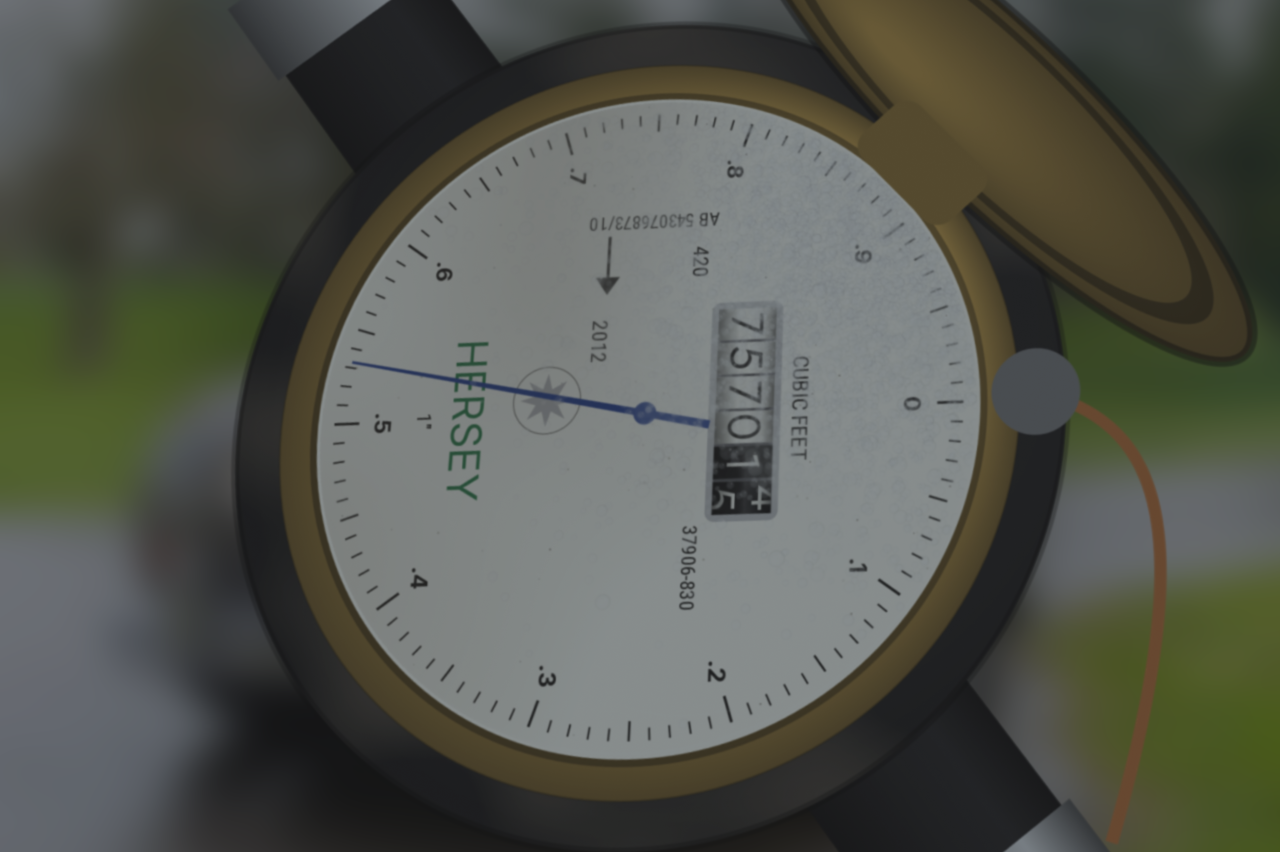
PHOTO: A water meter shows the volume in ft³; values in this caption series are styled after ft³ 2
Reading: ft³ 757014.53
